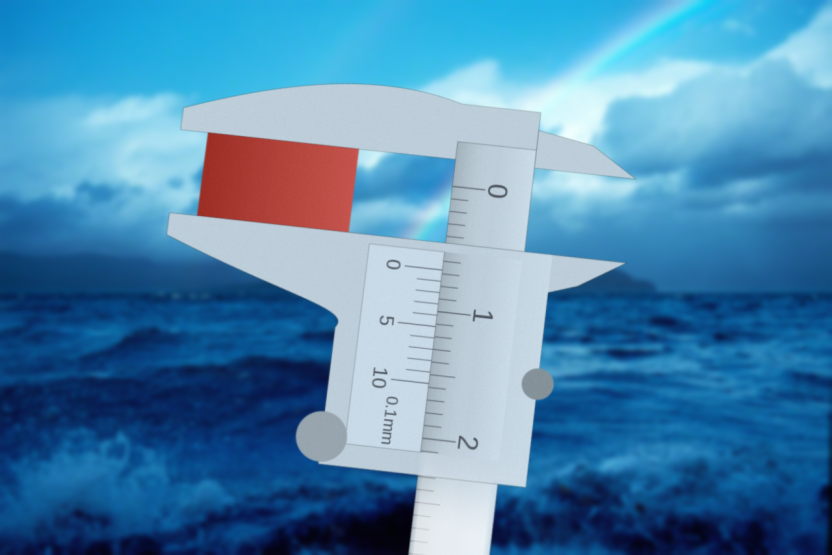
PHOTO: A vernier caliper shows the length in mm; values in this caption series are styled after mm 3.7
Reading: mm 6.7
